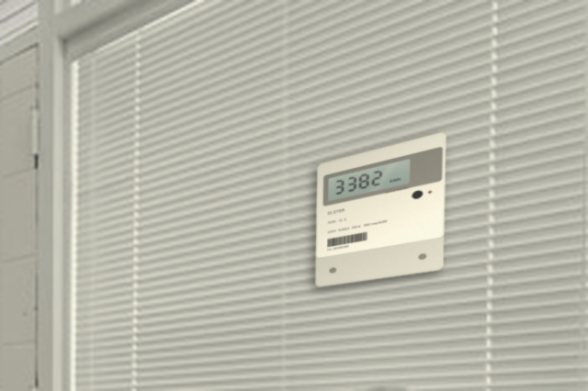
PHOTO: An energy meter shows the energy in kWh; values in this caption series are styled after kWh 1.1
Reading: kWh 3382
